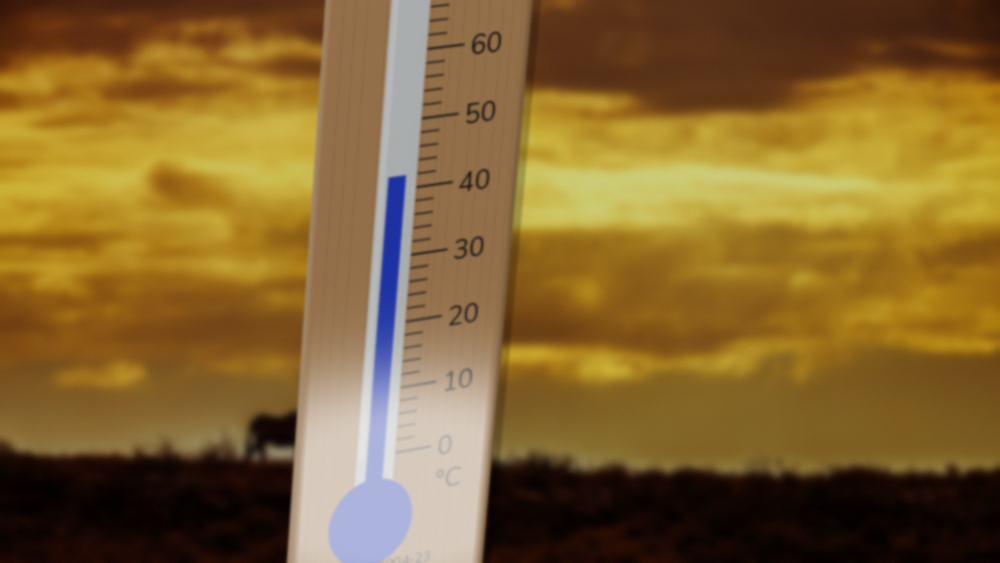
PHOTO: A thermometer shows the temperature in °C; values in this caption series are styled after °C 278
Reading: °C 42
